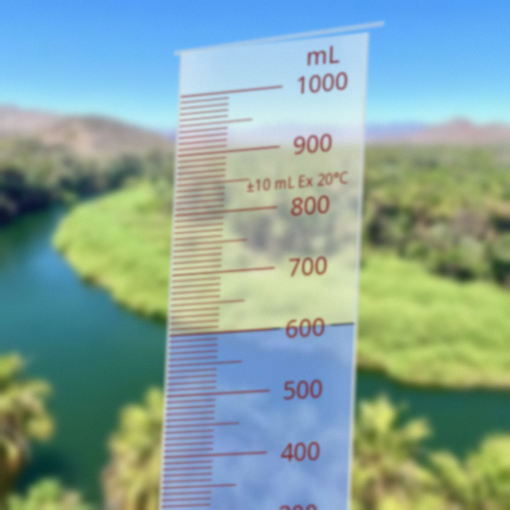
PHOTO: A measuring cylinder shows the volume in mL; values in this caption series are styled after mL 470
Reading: mL 600
